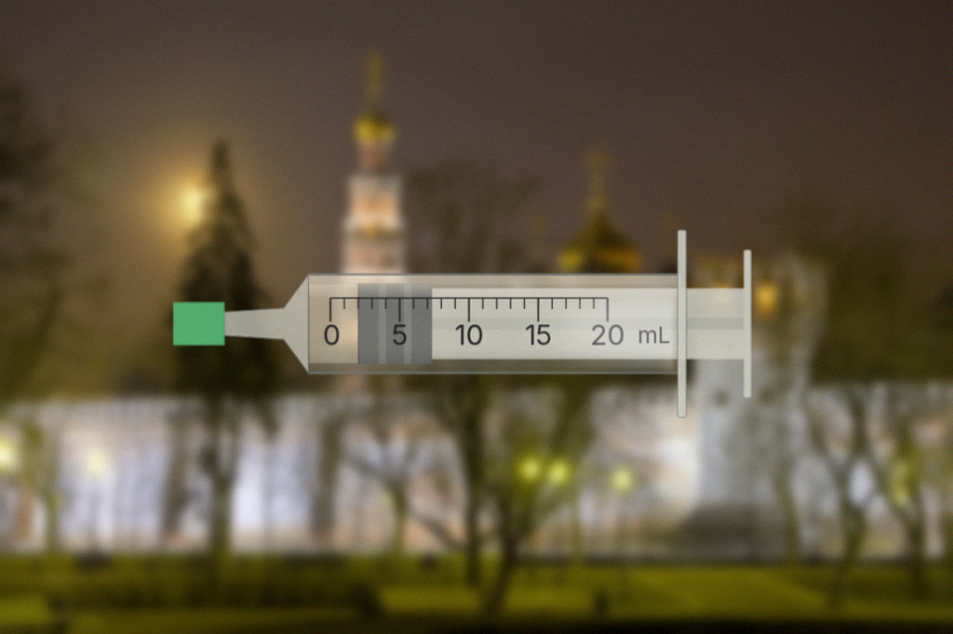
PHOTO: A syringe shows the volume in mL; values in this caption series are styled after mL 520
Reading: mL 2
